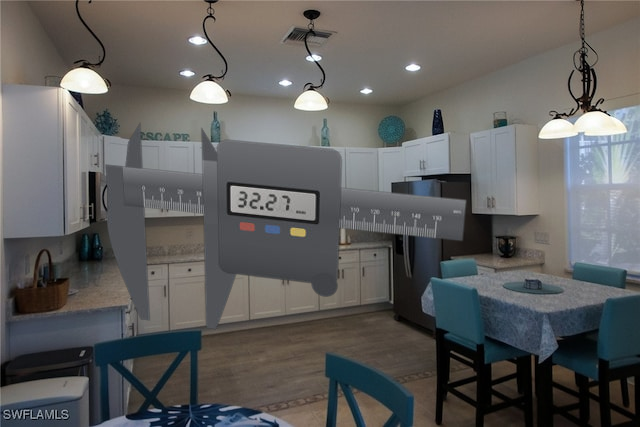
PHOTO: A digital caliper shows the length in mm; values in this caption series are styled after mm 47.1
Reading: mm 32.27
